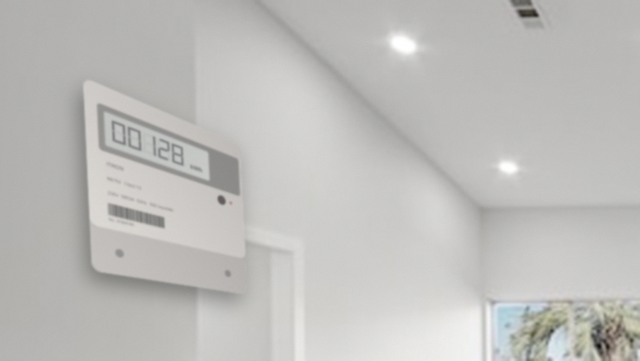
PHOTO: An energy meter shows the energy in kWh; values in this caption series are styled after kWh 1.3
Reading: kWh 128
